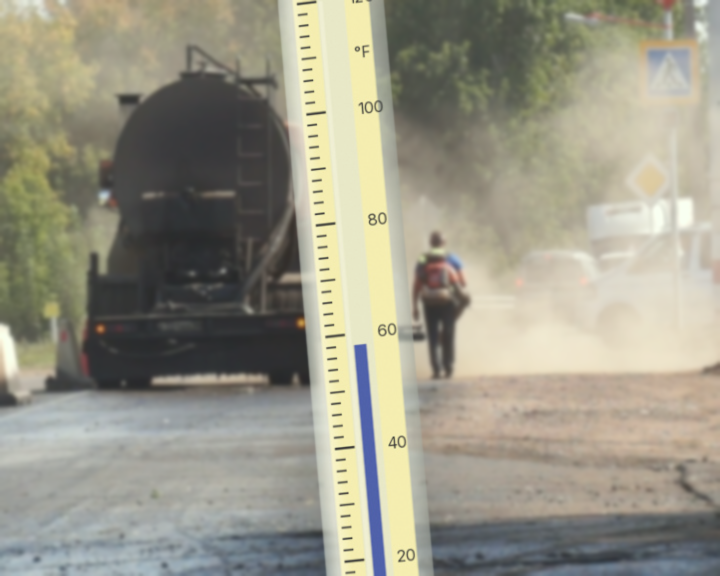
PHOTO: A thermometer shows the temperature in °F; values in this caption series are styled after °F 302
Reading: °F 58
